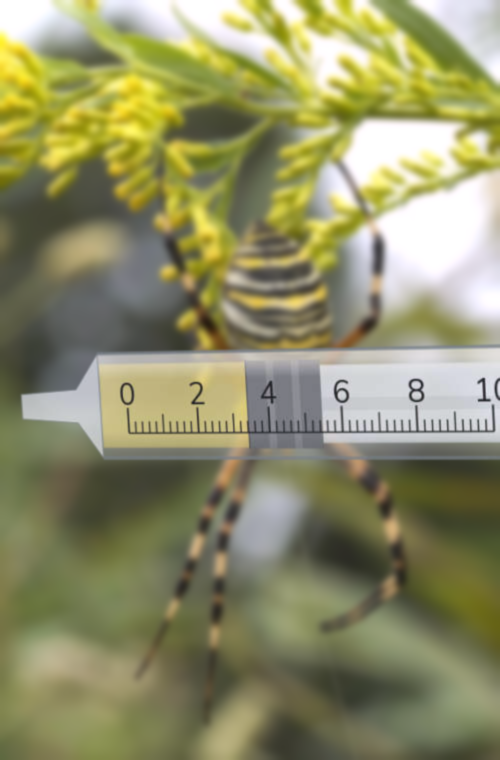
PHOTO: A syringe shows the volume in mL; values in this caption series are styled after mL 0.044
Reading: mL 3.4
